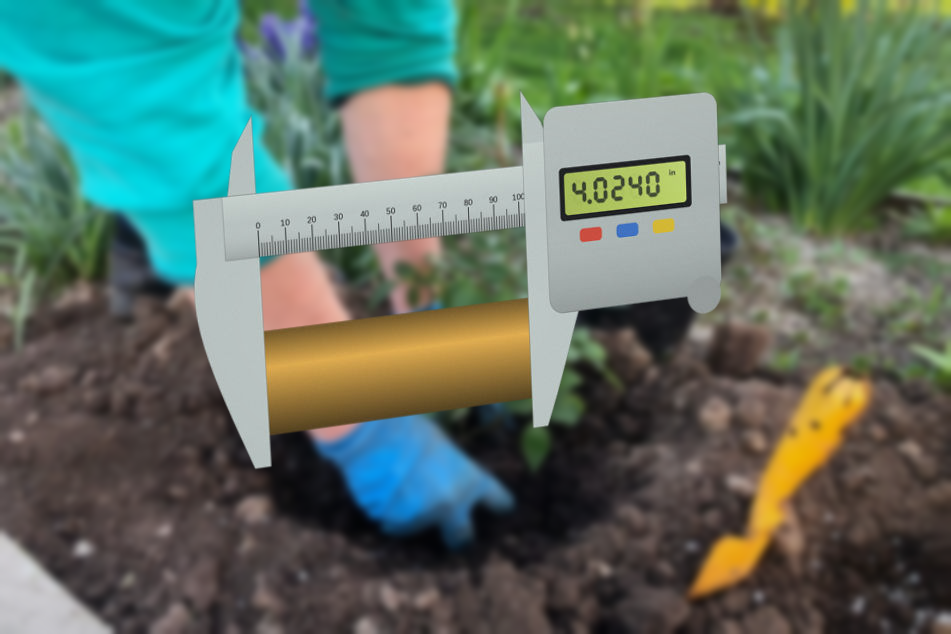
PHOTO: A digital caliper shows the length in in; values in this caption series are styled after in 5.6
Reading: in 4.0240
